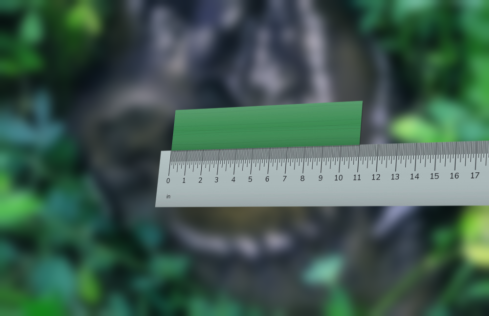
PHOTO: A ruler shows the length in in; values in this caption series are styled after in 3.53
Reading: in 11
